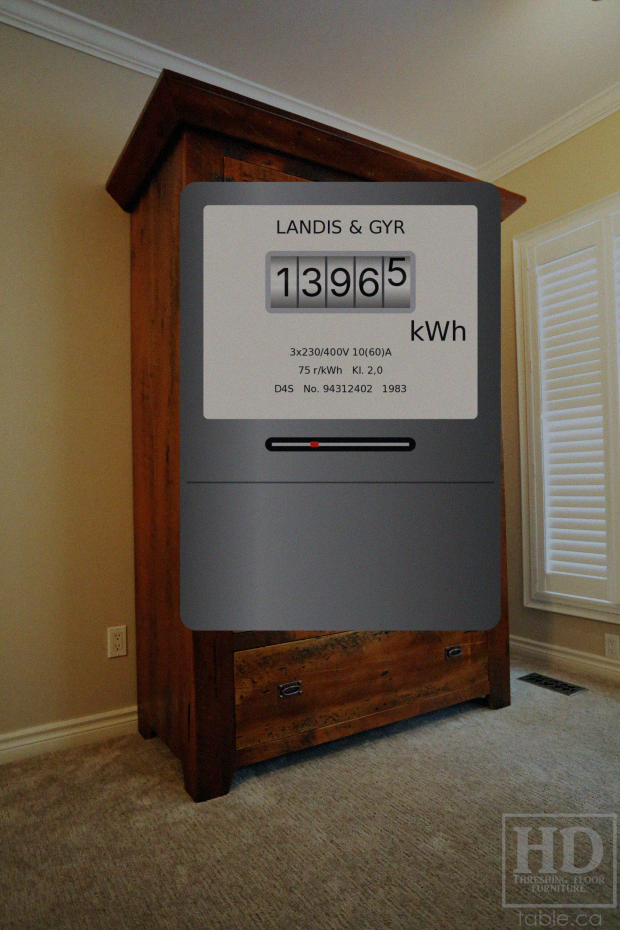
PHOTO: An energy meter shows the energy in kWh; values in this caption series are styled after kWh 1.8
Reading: kWh 13965
